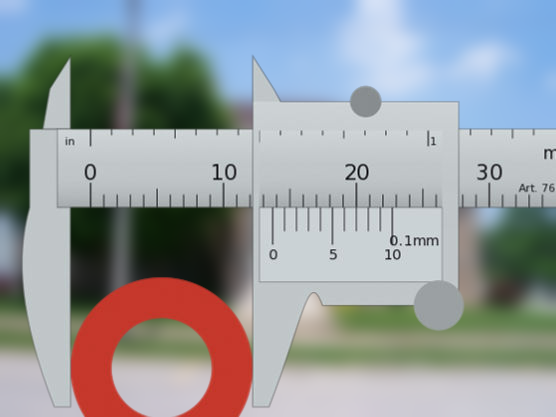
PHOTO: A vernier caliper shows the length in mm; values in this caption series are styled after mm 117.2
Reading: mm 13.7
